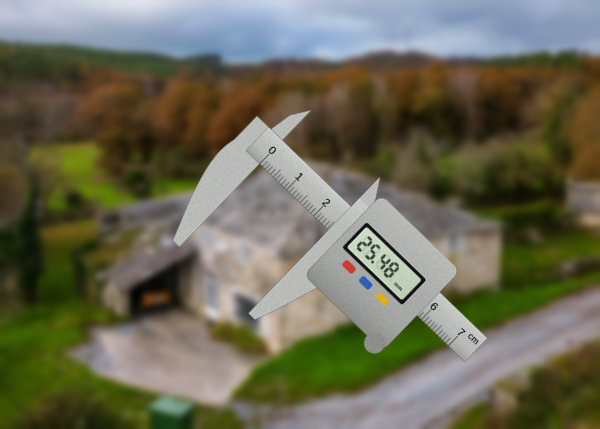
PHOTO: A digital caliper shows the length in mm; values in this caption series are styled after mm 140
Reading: mm 25.48
